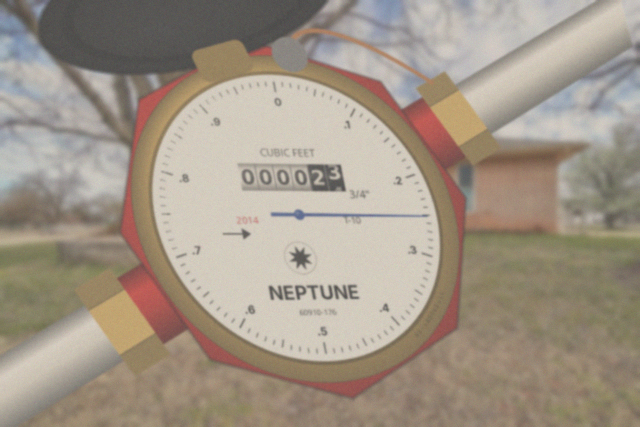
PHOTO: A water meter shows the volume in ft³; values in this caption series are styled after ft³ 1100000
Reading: ft³ 23.25
